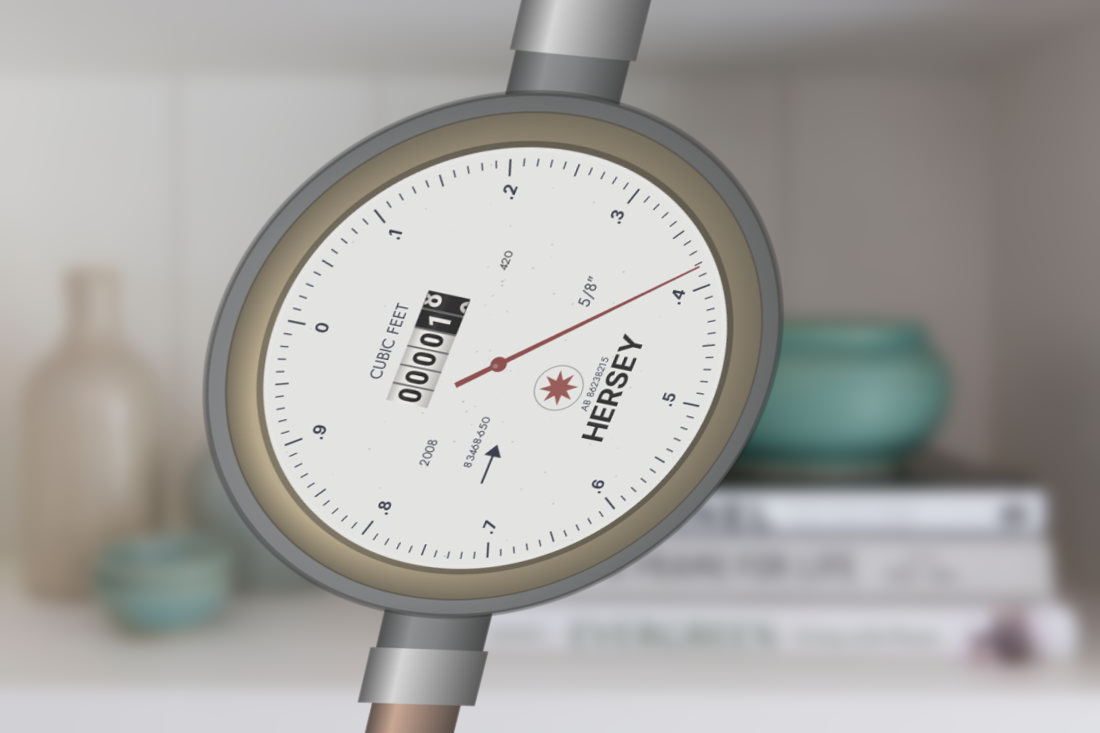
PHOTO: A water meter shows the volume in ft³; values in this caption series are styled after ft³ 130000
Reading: ft³ 18.38
